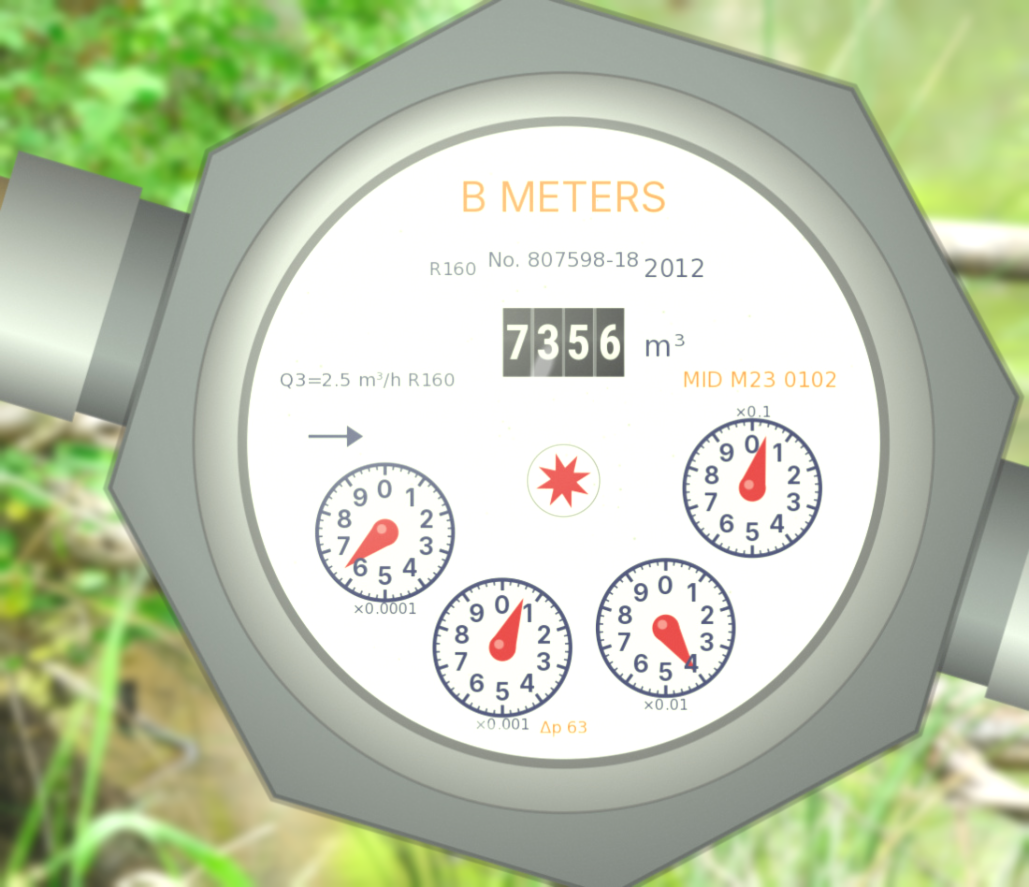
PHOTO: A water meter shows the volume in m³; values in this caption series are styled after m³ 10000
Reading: m³ 7356.0406
